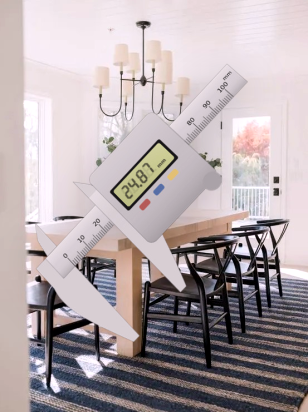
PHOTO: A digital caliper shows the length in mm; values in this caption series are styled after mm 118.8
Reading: mm 24.87
